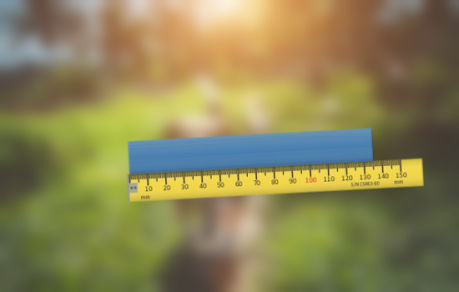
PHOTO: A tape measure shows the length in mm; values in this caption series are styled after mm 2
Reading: mm 135
